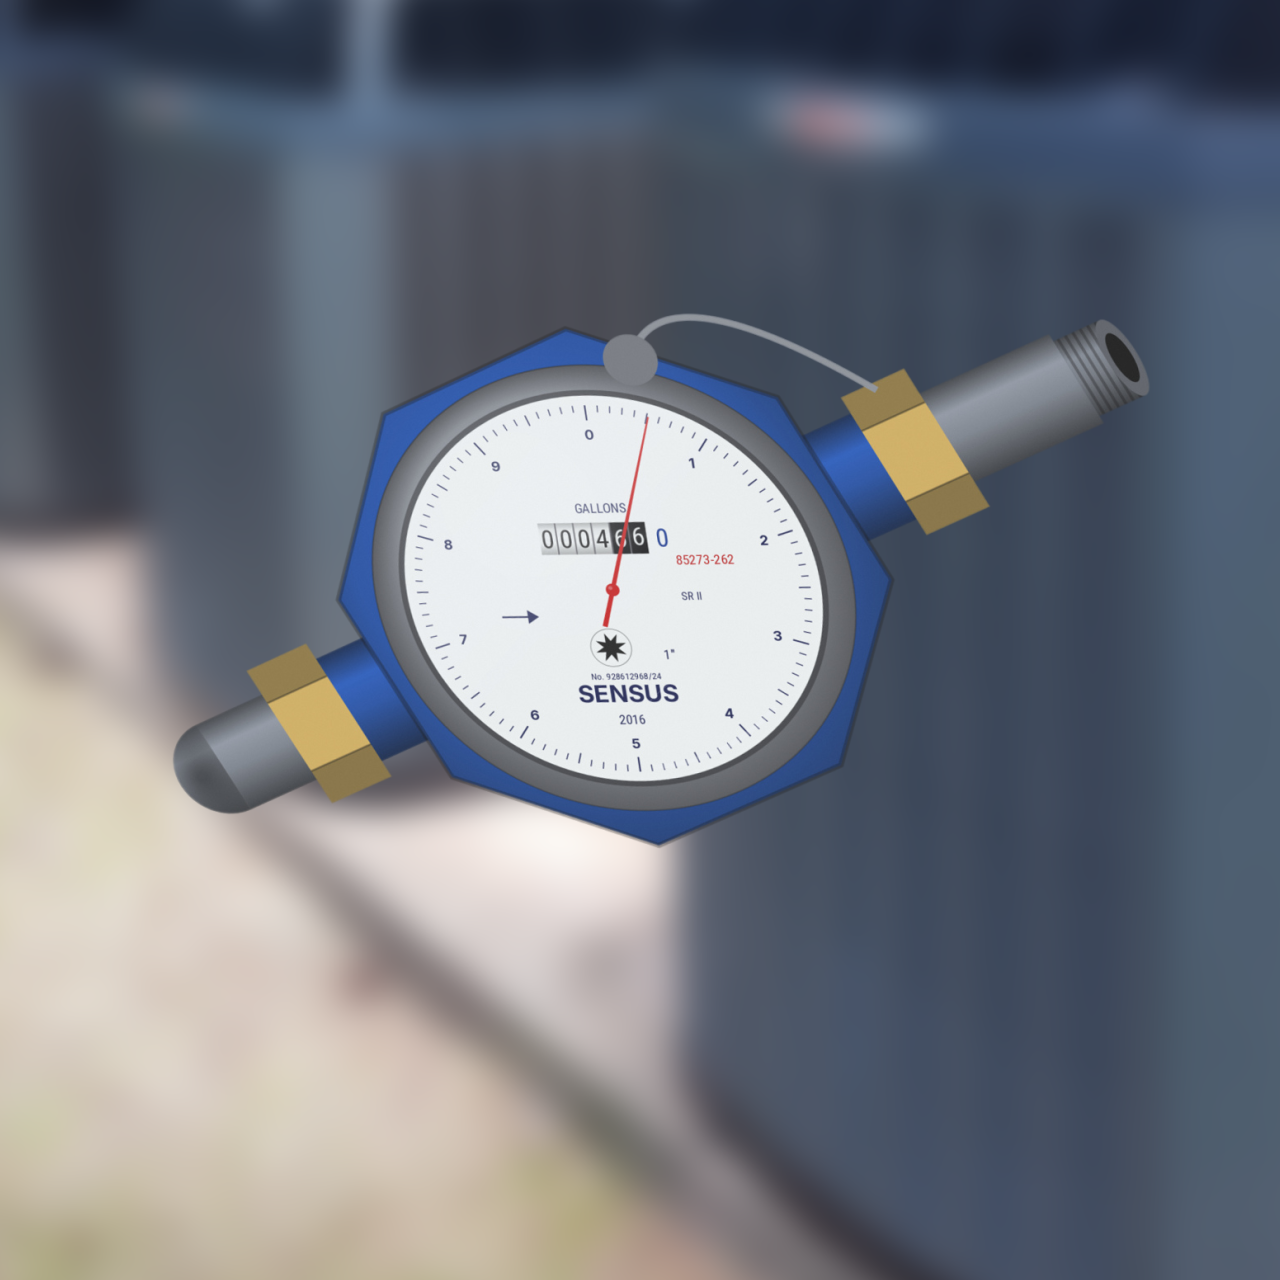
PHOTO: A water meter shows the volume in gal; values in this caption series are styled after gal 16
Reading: gal 4660.5
